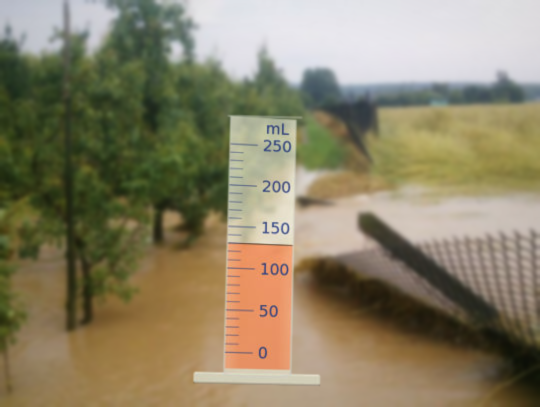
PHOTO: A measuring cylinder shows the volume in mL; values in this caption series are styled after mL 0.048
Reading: mL 130
